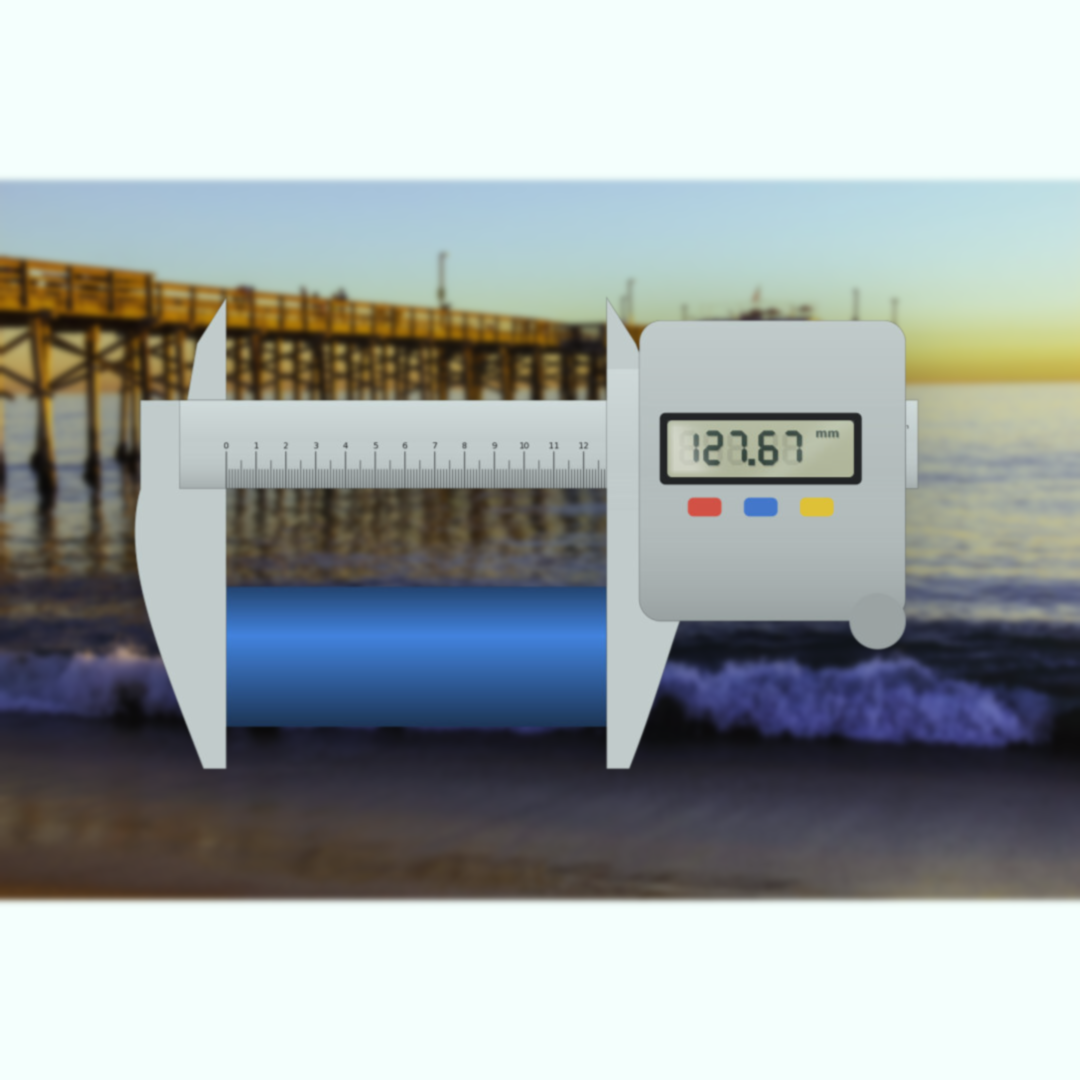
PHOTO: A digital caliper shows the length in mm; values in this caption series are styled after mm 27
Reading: mm 127.67
